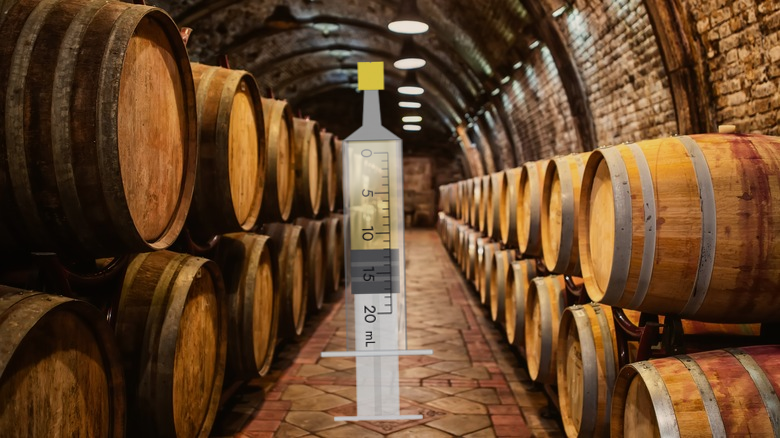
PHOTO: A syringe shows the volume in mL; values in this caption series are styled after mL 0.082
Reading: mL 12
